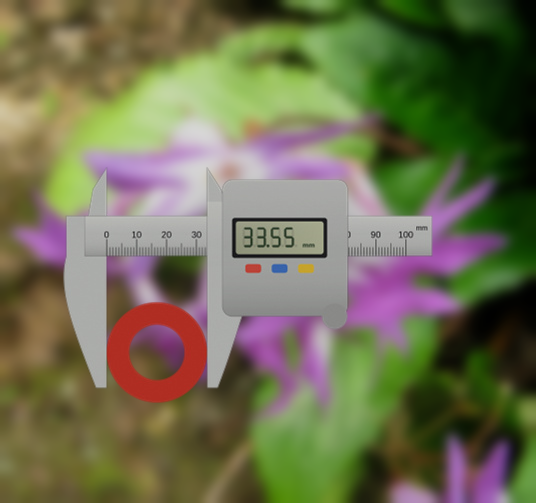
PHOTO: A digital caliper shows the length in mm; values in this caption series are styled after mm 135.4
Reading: mm 33.55
